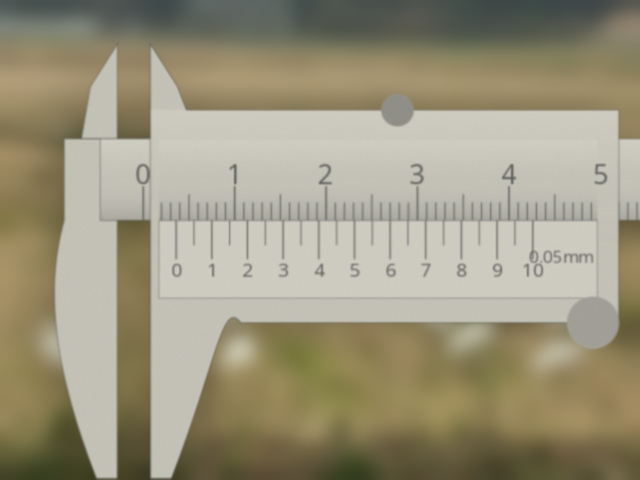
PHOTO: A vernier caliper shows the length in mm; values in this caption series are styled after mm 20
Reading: mm 3.6
